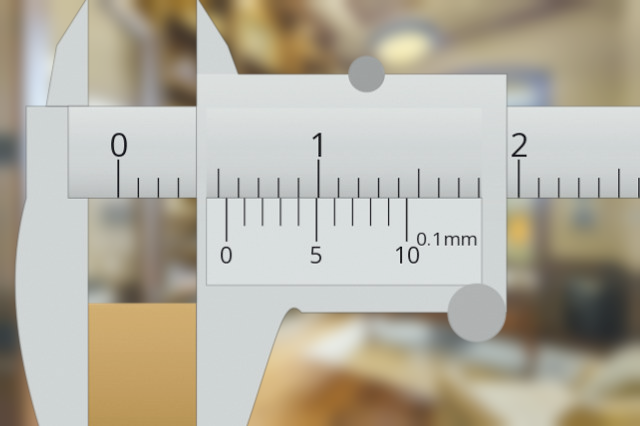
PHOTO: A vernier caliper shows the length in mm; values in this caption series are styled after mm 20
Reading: mm 5.4
